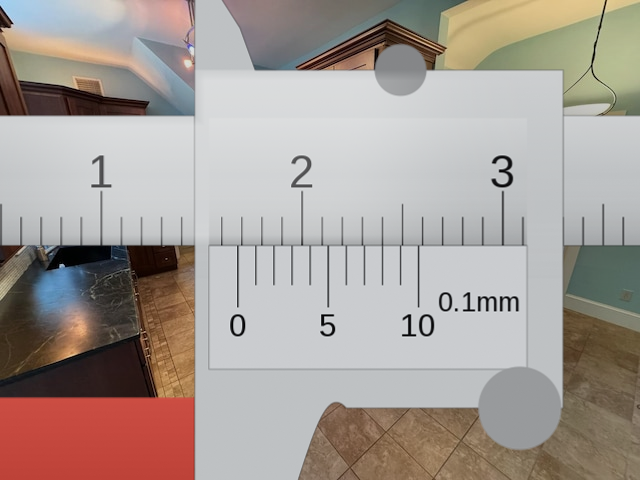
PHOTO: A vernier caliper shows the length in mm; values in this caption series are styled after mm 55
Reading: mm 16.8
